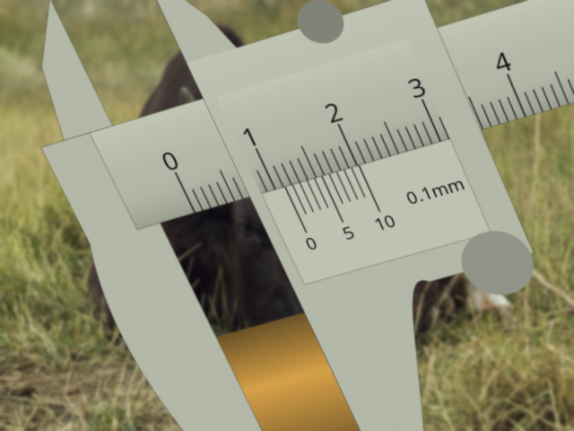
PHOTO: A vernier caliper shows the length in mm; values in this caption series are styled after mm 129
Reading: mm 11.2
